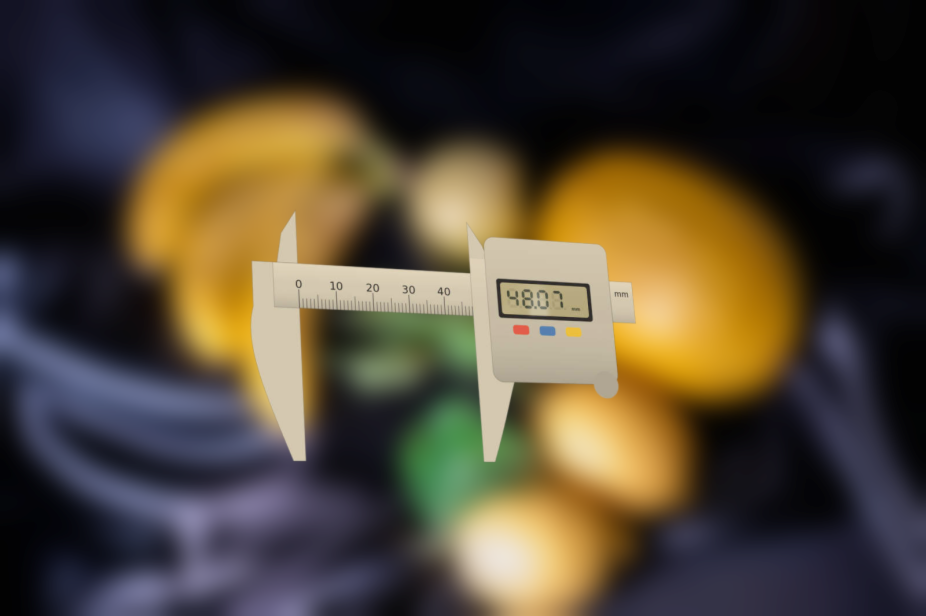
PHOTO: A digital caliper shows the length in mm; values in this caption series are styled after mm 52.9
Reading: mm 48.07
